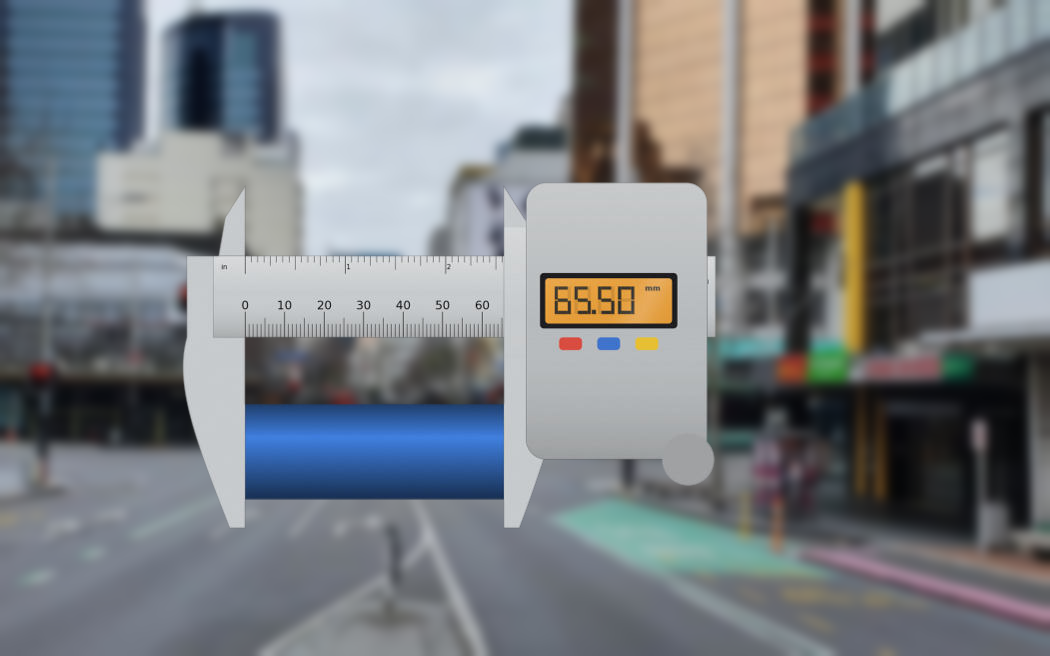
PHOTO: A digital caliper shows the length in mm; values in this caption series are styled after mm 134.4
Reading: mm 65.50
